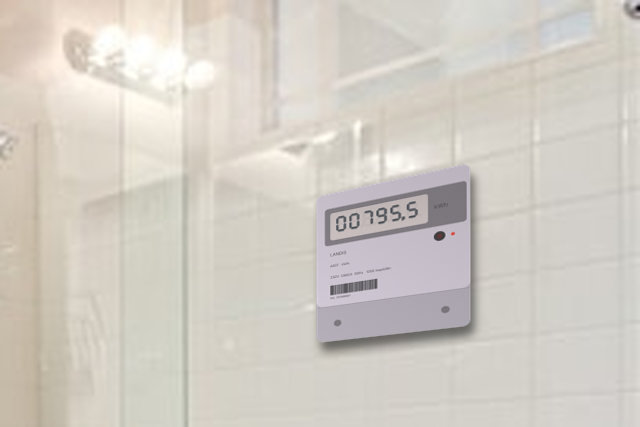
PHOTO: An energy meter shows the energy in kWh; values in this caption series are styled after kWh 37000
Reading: kWh 795.5
